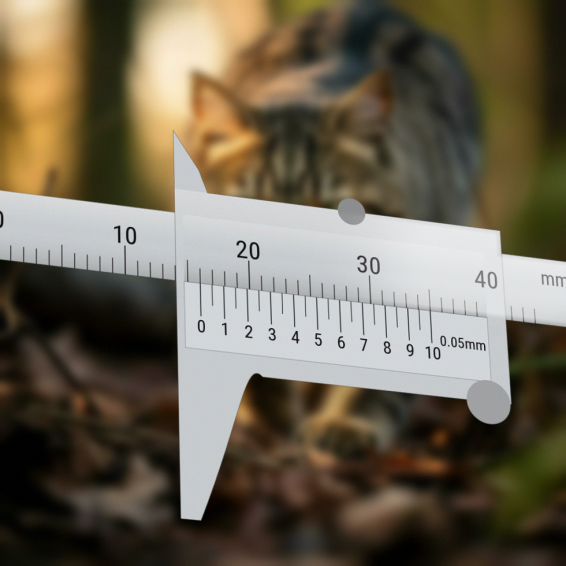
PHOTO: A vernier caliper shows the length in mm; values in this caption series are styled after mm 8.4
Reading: mm 16.0
